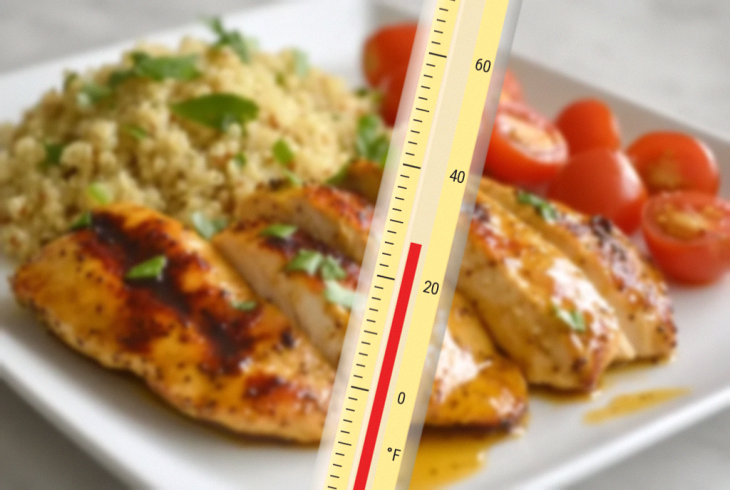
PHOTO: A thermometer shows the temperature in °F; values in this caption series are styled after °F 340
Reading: °F 27
